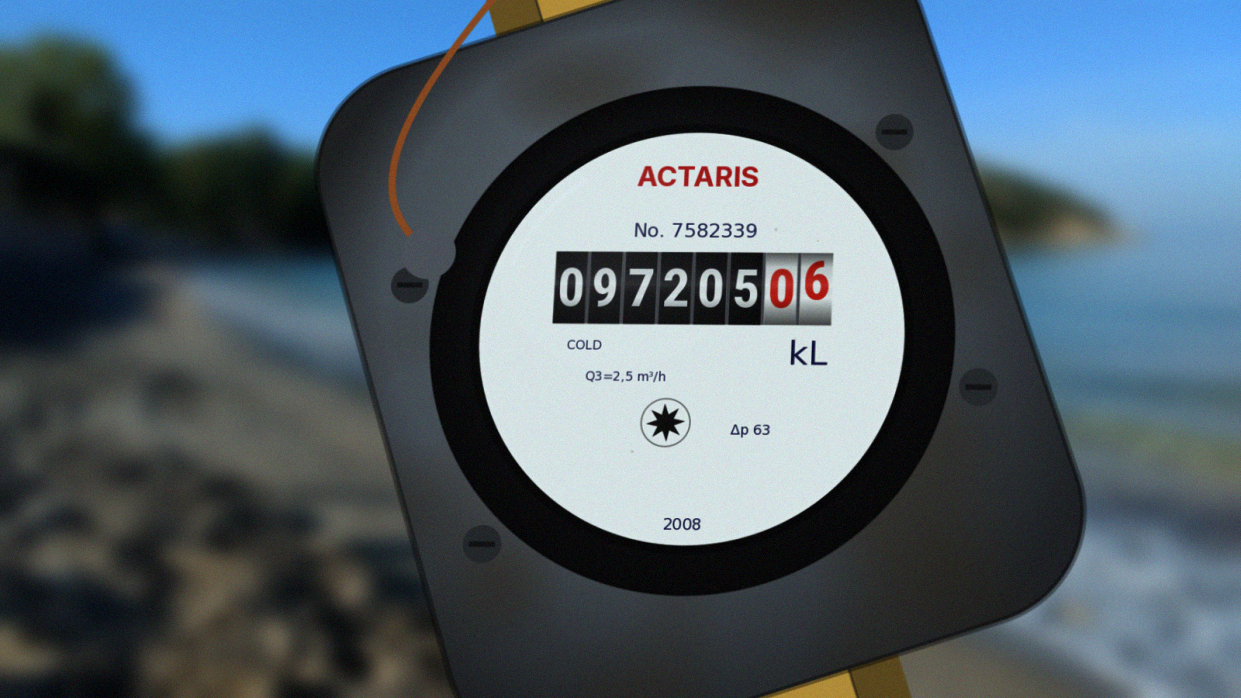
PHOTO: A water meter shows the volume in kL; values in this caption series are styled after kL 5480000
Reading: kL 97205.06
